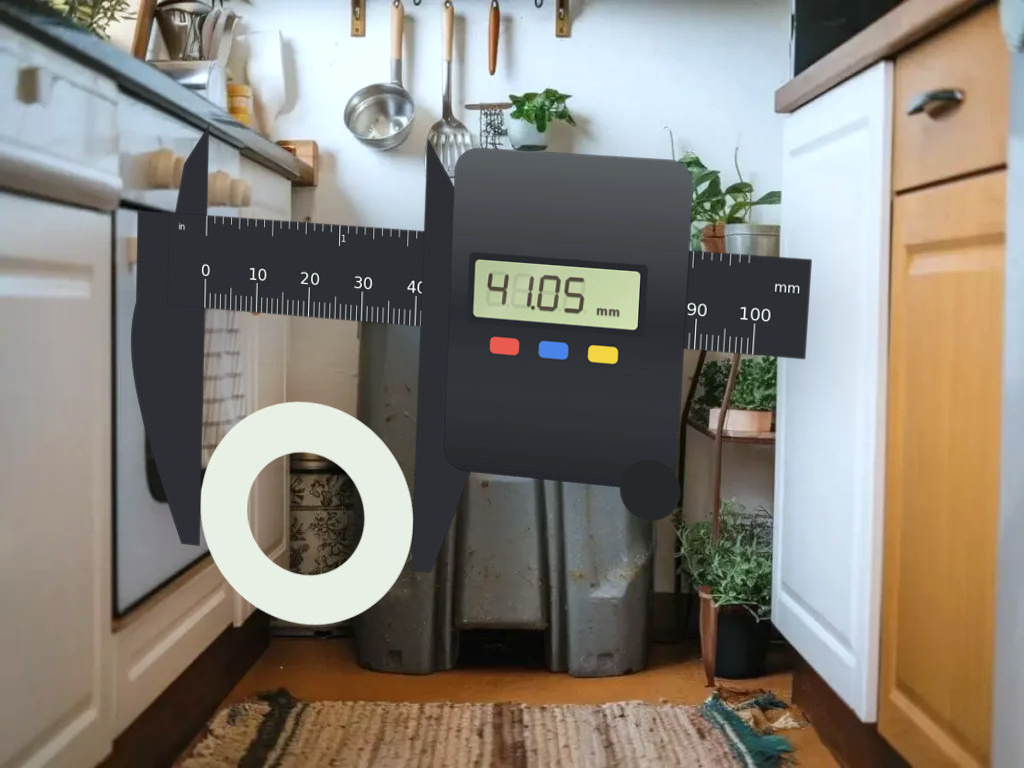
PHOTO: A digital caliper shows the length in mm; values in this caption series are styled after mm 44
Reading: mm 41.05
